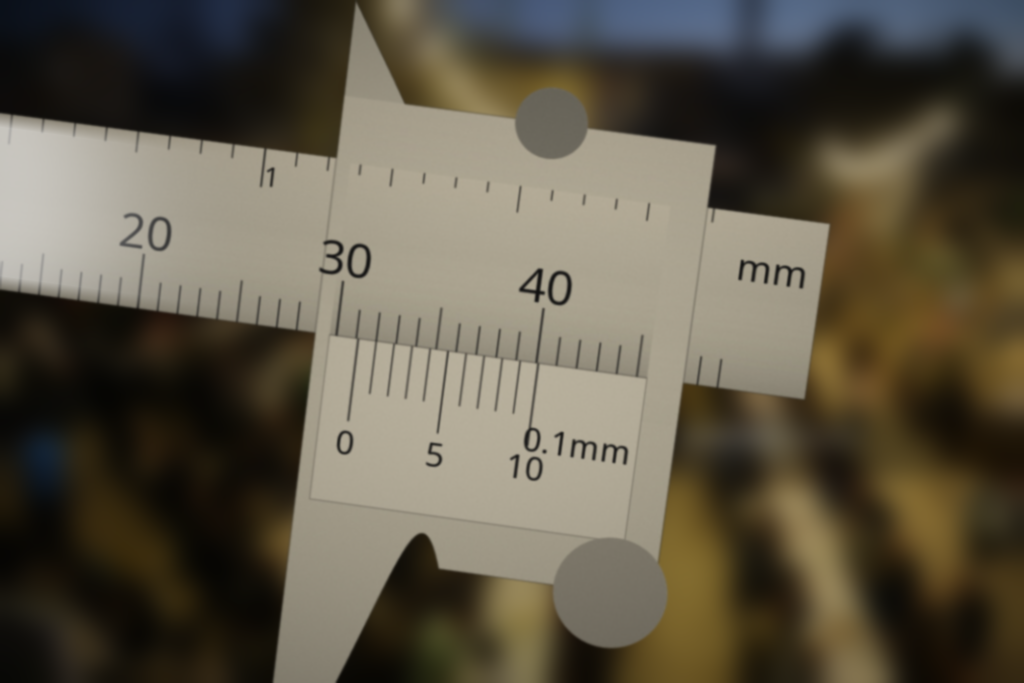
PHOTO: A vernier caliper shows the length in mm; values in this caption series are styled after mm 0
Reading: mm 31.1
